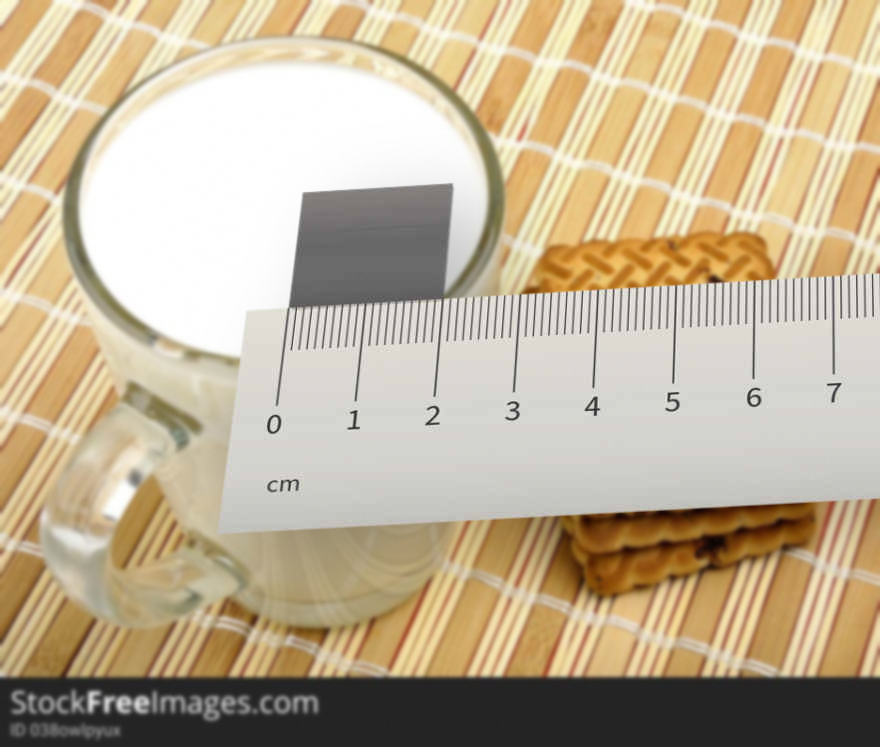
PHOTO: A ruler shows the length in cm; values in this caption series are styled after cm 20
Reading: cm 2
